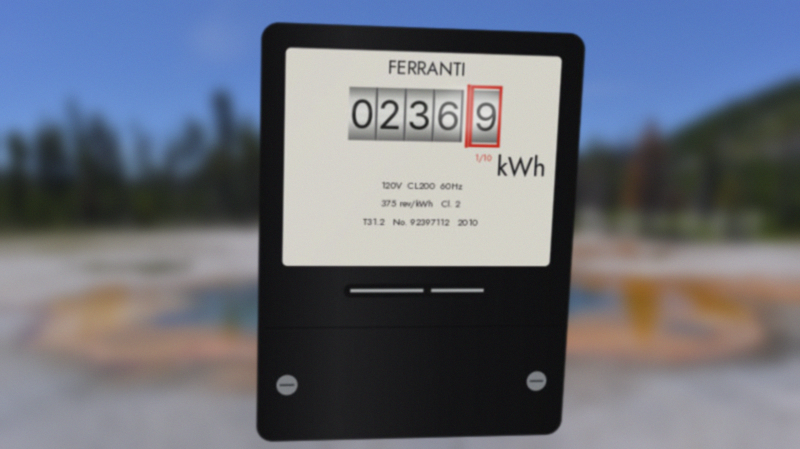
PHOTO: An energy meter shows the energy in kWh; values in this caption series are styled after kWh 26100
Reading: kWh 236.9
